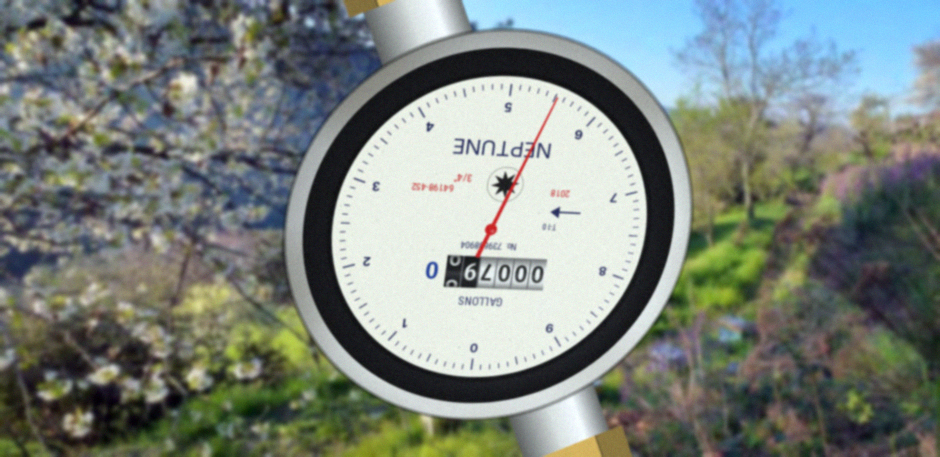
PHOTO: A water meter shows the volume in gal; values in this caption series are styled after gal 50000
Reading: gal 7985.5
